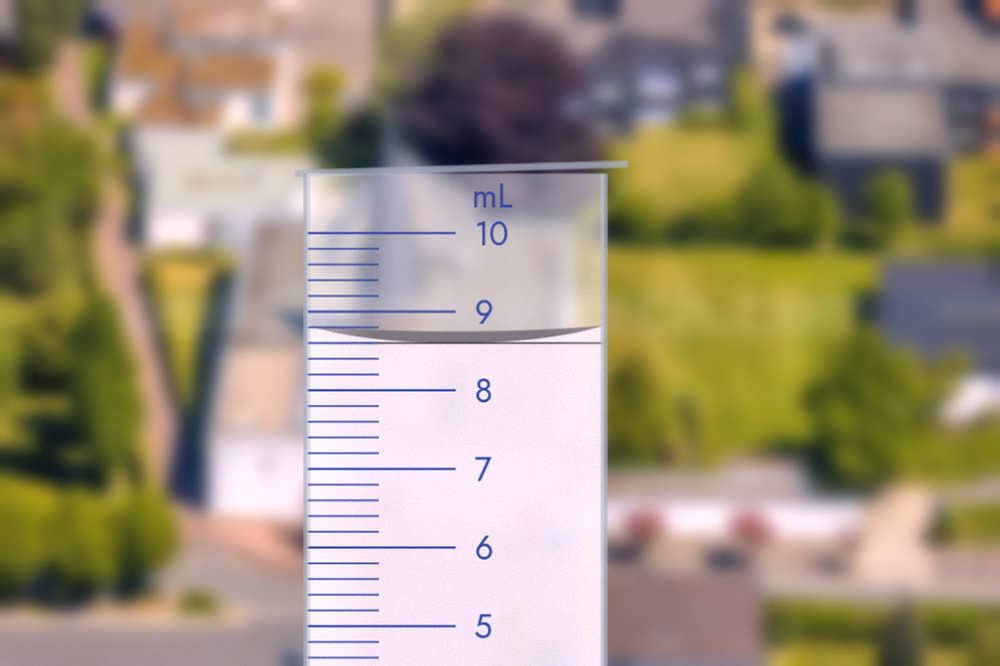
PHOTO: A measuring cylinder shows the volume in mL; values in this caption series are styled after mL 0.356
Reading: mL 8.6
